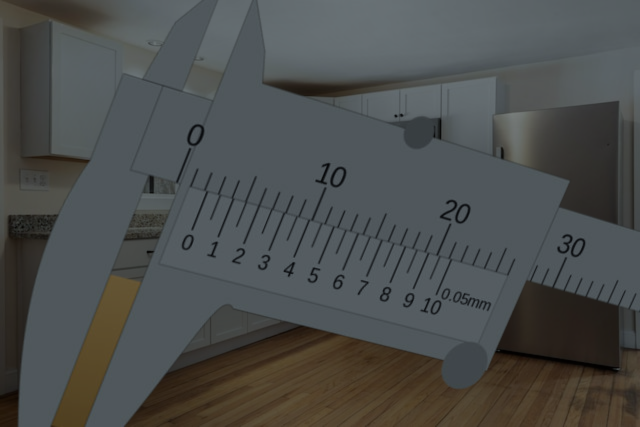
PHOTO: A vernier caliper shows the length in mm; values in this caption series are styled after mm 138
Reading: mm 2.2
